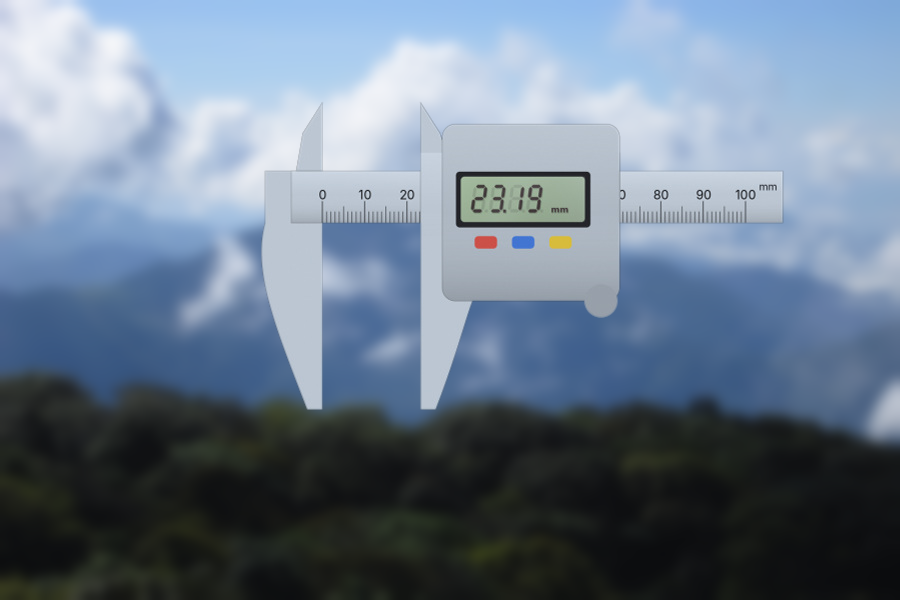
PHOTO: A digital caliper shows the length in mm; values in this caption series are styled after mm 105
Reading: mm 23.19
